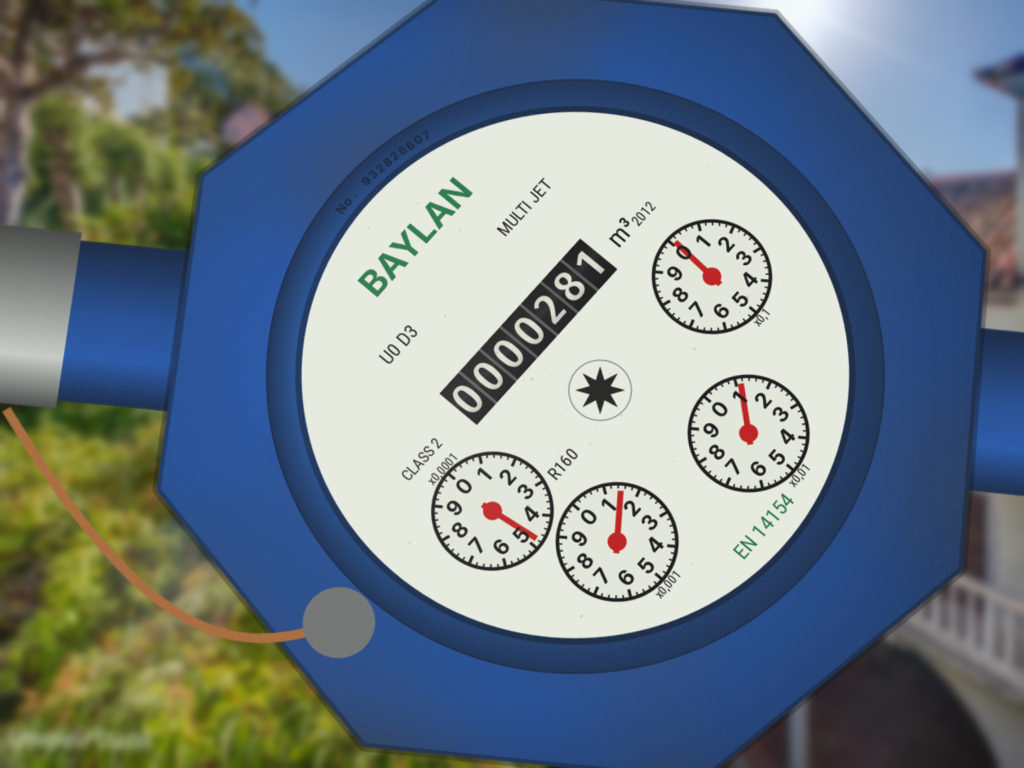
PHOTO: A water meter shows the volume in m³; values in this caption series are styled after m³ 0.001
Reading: m³ 281.0114
